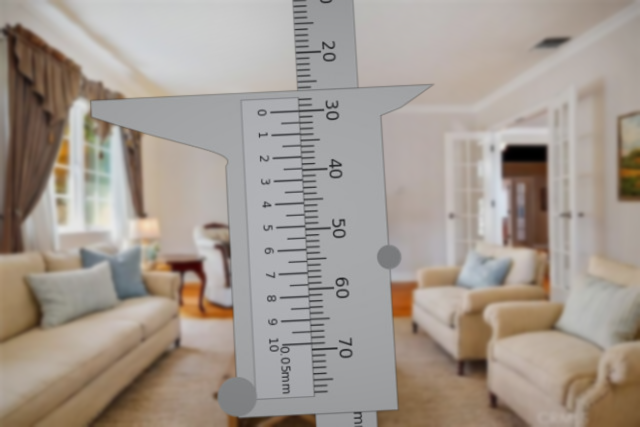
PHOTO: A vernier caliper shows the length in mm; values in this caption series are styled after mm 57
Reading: mm 30.0
